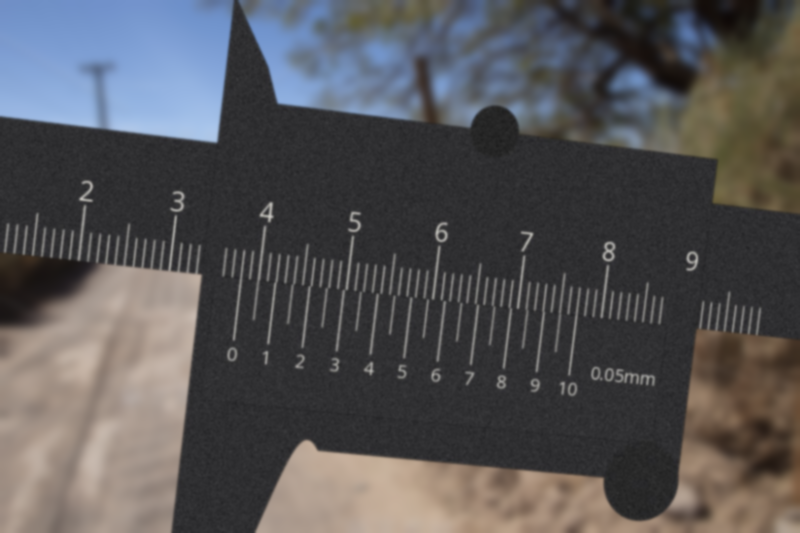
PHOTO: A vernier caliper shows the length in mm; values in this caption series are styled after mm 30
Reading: mm 38.0
